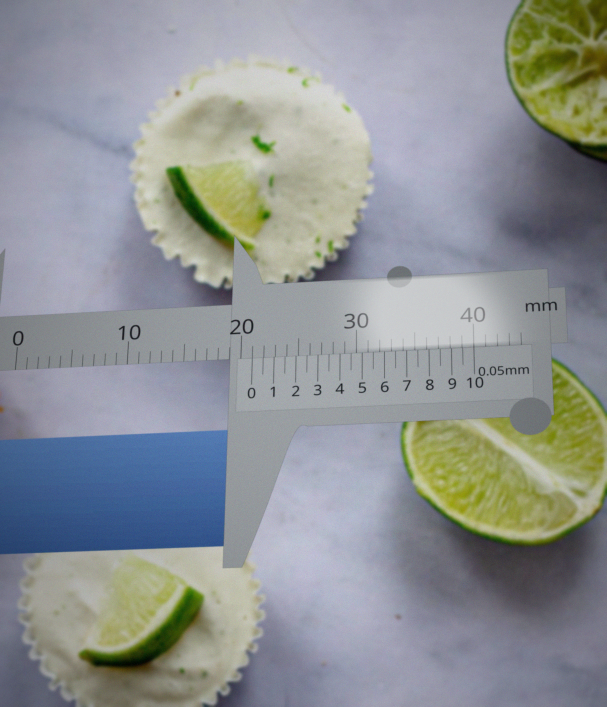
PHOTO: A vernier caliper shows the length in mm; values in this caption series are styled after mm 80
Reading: mm 21.0
